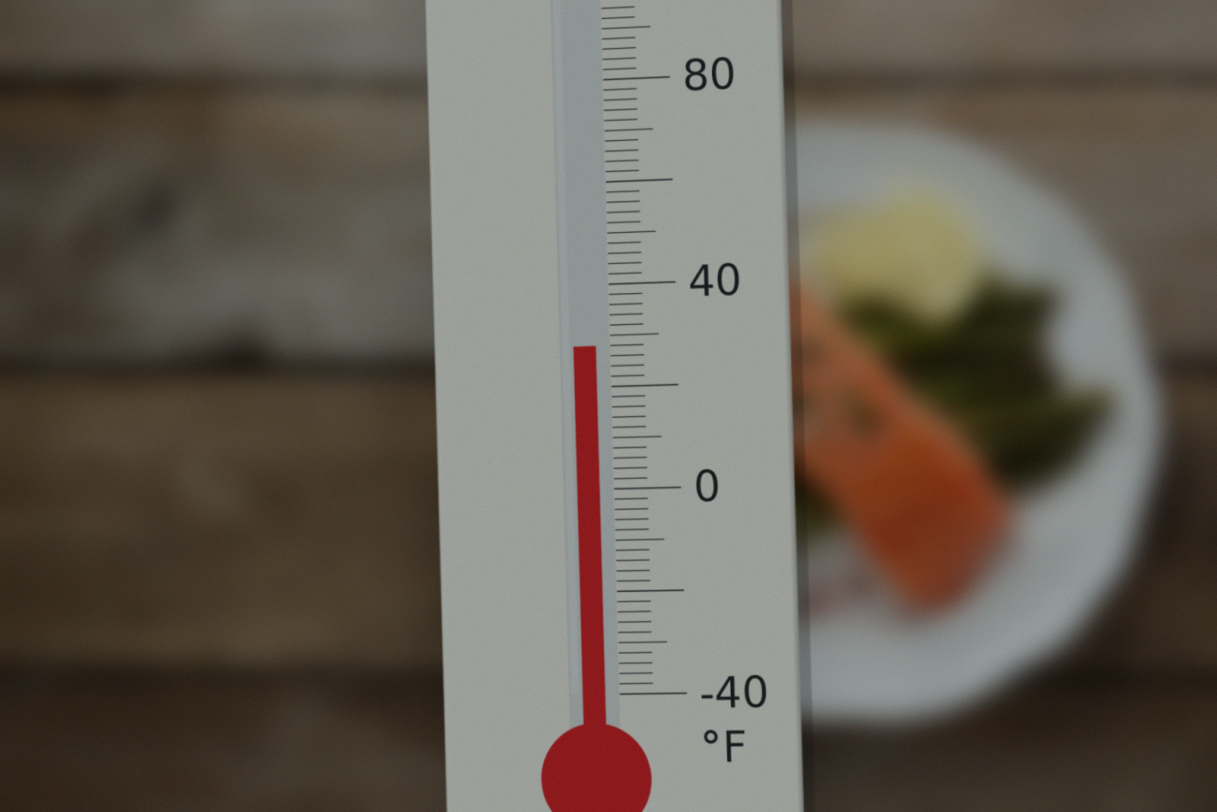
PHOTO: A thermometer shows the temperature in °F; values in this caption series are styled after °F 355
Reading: °F 28
